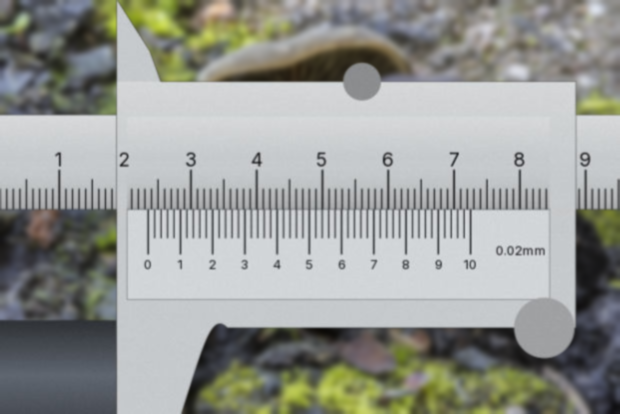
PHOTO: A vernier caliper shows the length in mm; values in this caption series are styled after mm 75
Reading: mm 23.5
